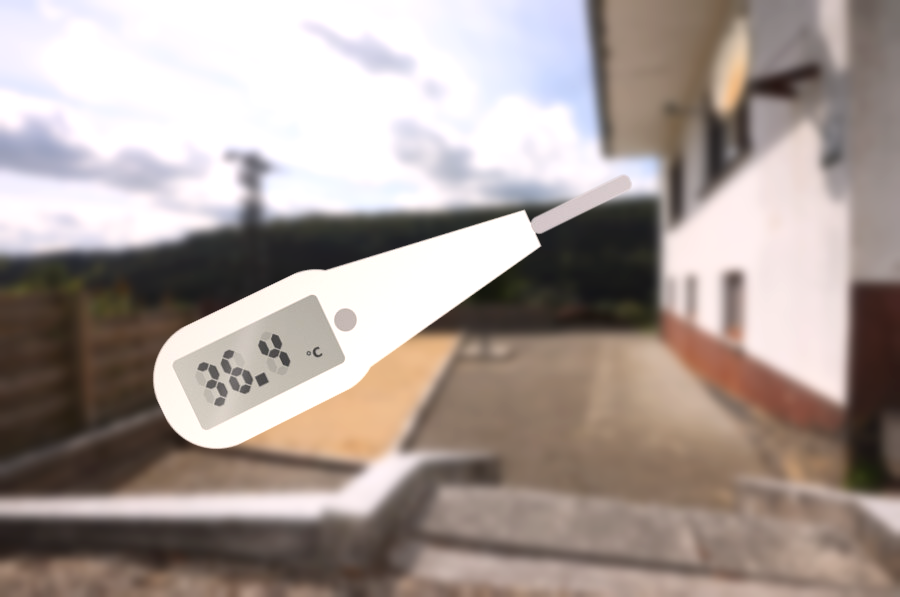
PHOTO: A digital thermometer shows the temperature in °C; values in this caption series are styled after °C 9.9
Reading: °C 36.4
